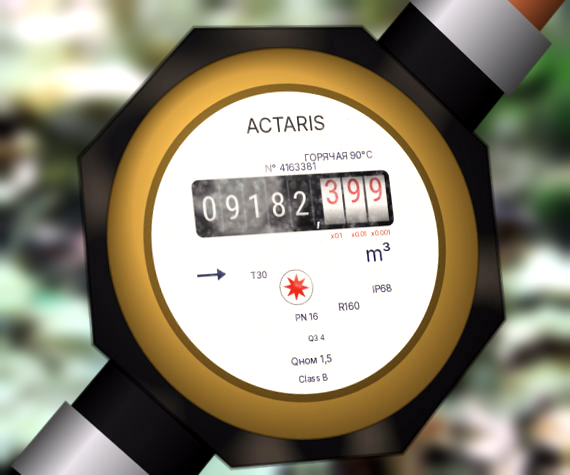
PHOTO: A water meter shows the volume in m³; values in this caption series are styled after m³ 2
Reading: m³ 9182.399
